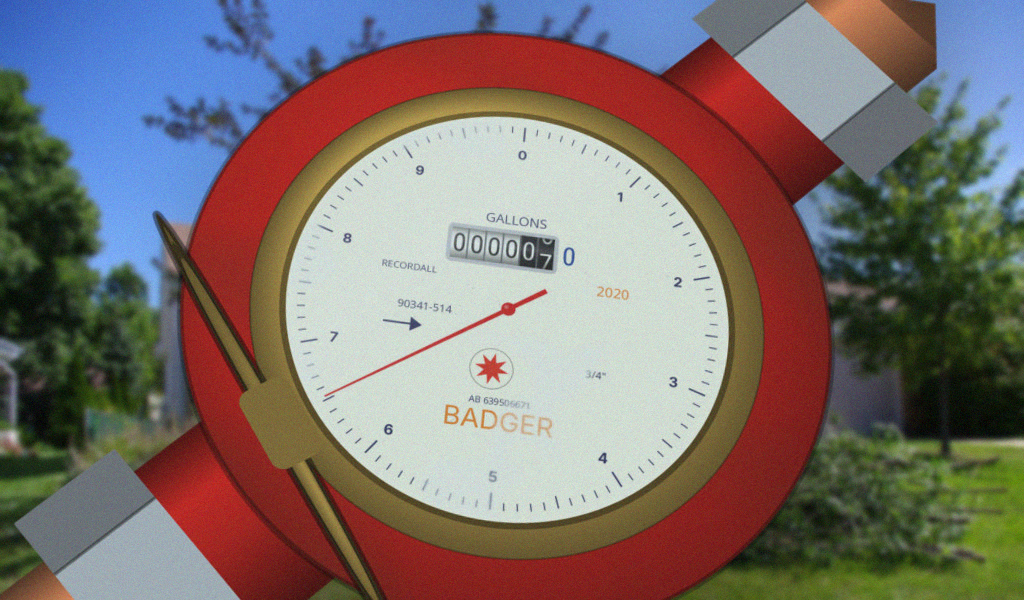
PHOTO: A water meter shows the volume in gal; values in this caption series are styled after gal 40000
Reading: gal 66.5
